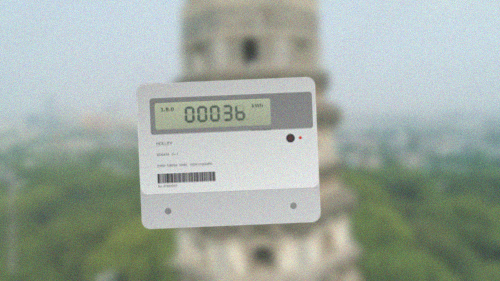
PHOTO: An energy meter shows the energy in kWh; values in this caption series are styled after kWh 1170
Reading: kWh 36
